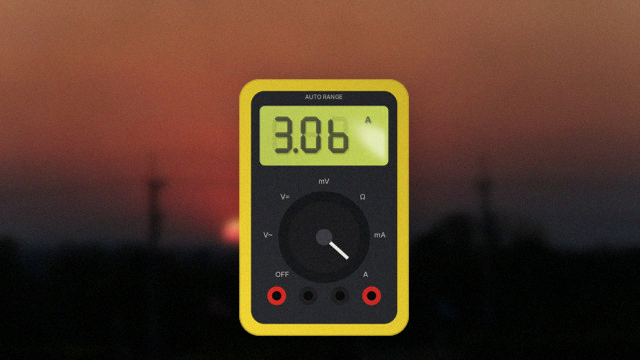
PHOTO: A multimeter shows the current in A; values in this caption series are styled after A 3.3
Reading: A 3.06
